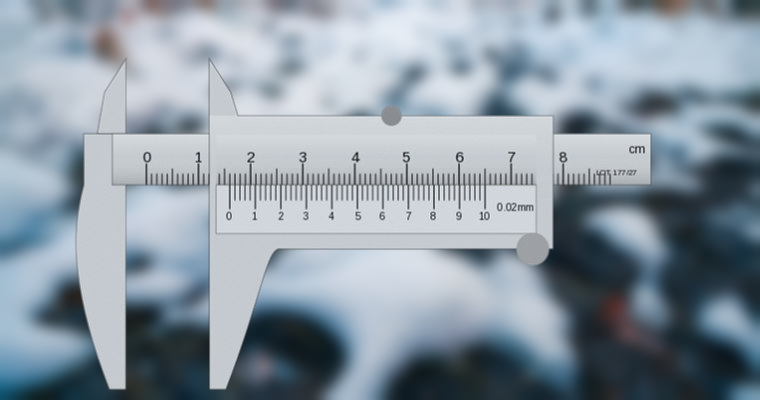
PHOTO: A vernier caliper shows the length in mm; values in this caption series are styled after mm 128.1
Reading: mm 16.0
